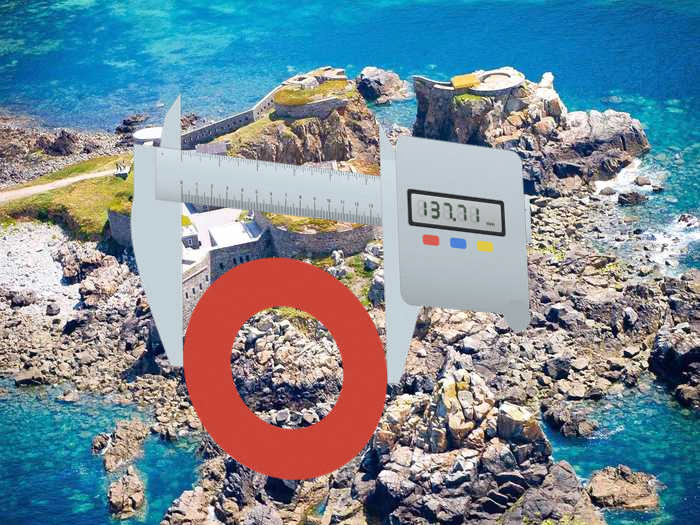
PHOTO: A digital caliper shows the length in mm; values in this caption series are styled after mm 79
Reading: mm 137.71
